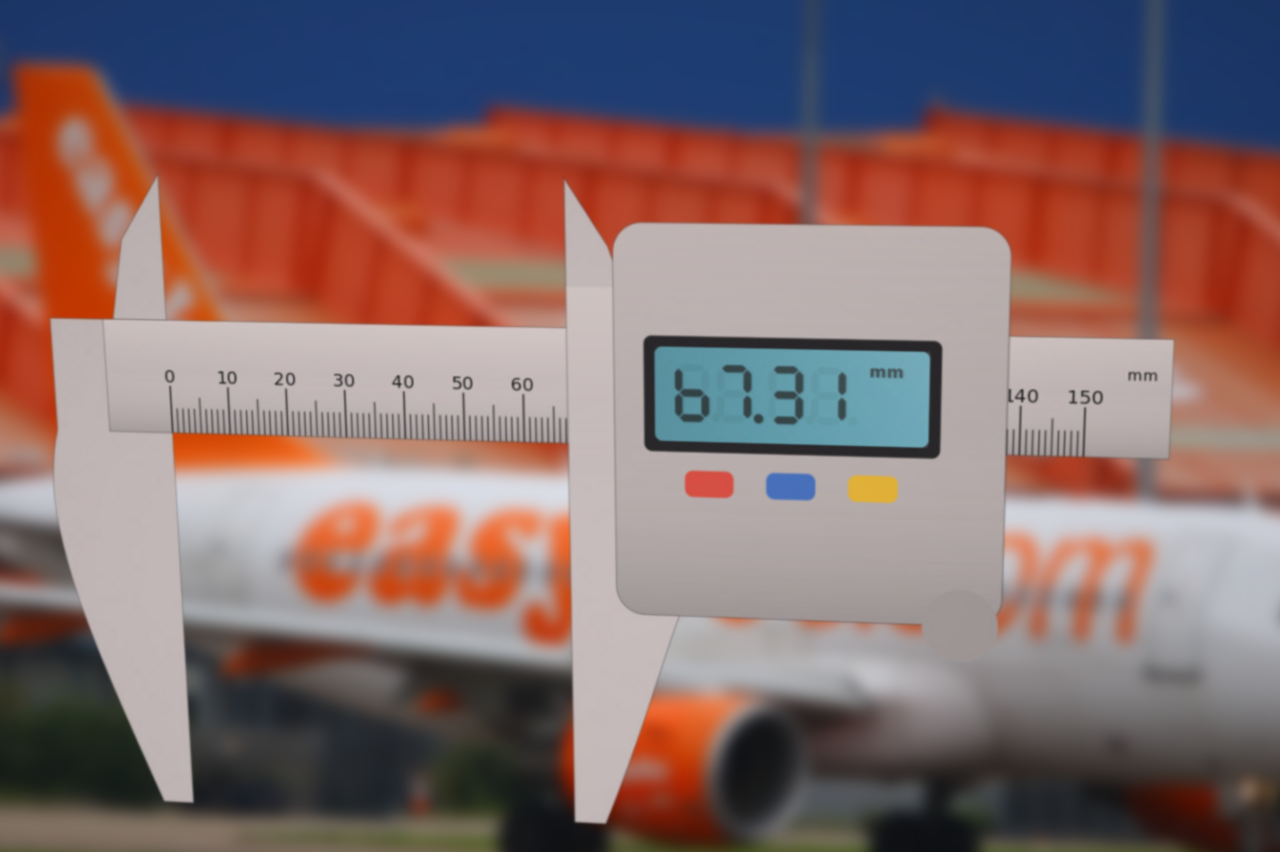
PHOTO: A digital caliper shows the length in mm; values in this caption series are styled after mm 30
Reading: mm 67.31
